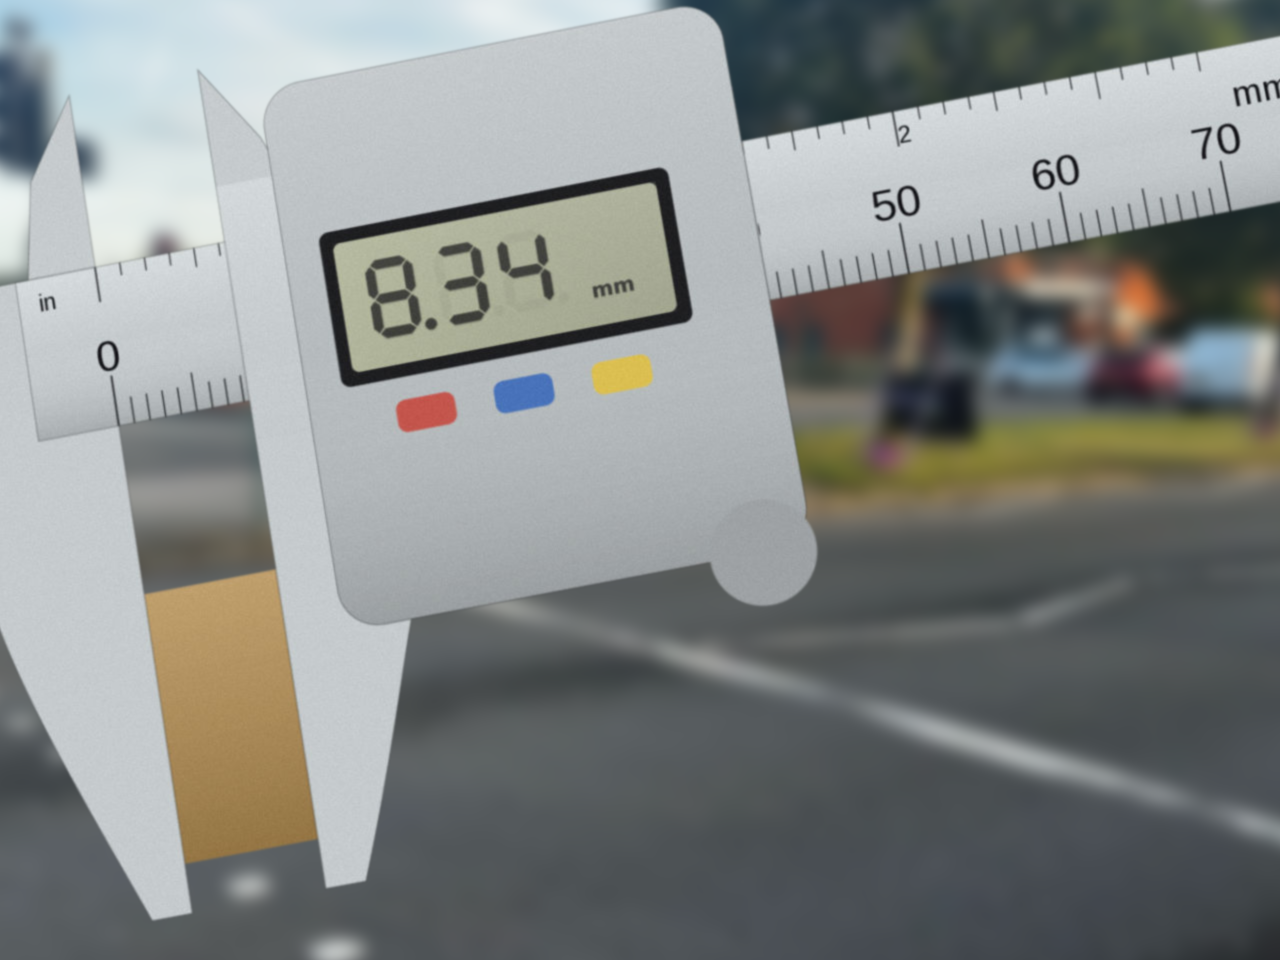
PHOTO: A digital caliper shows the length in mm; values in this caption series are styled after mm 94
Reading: mm 8.34
